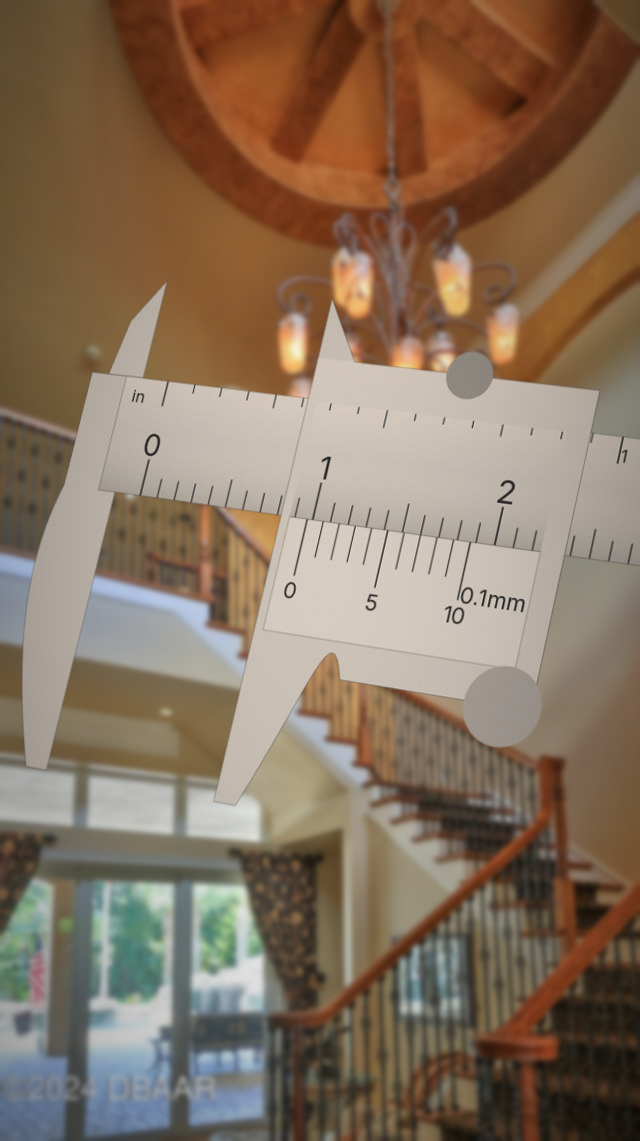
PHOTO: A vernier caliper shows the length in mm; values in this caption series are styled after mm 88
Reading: mm 9.7
